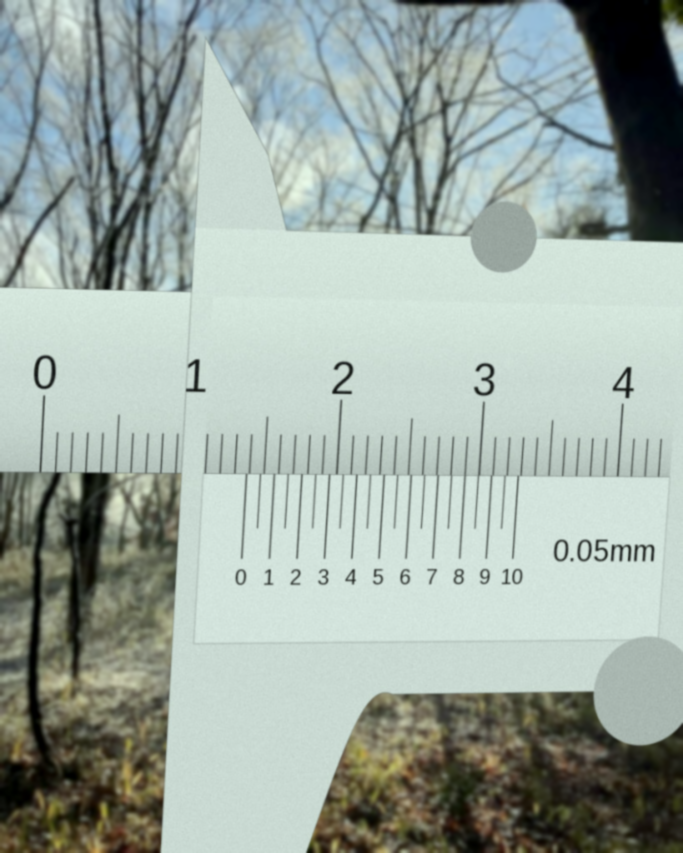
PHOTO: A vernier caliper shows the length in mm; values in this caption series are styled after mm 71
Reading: mm 13.8
